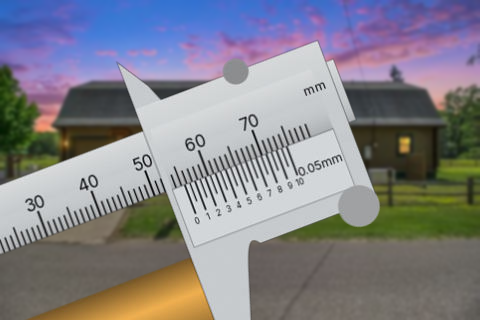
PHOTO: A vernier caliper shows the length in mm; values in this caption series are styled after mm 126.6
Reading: mm 55.6
